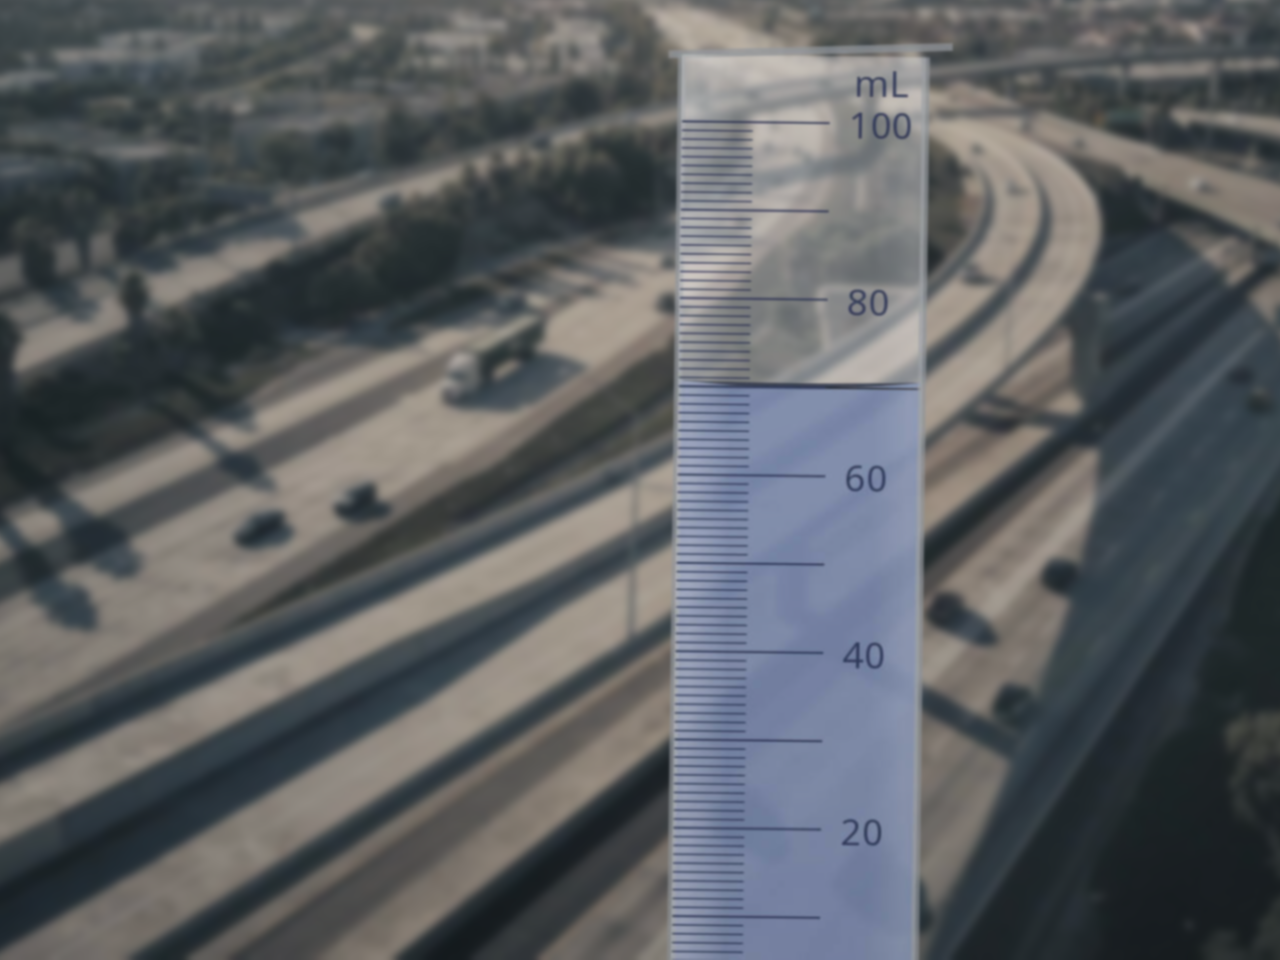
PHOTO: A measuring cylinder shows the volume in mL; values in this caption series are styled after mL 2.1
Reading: mL 70
